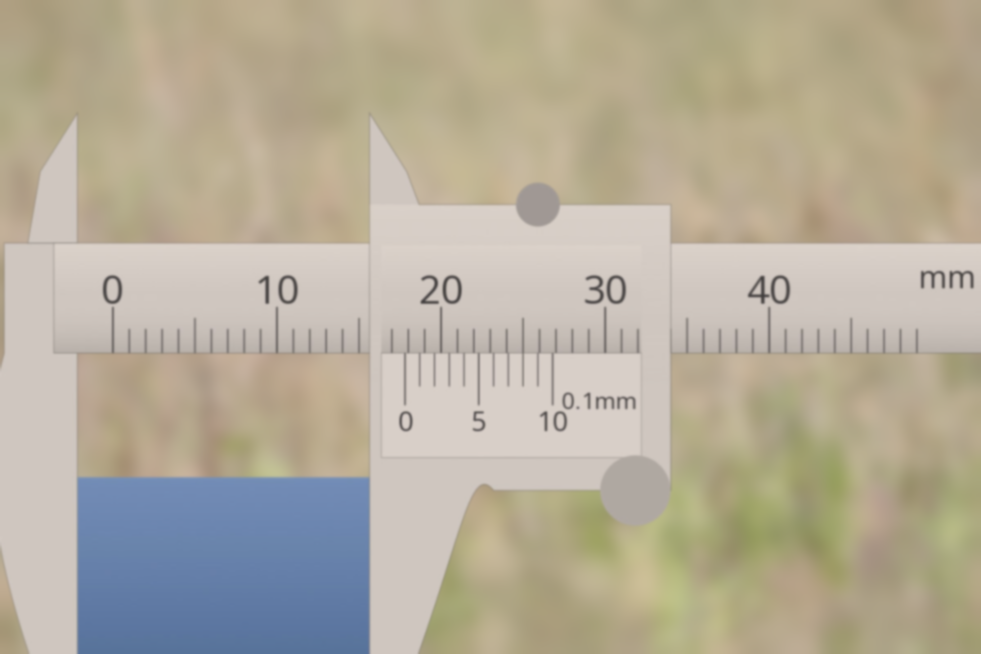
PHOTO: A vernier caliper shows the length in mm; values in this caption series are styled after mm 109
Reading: mm 17.8
